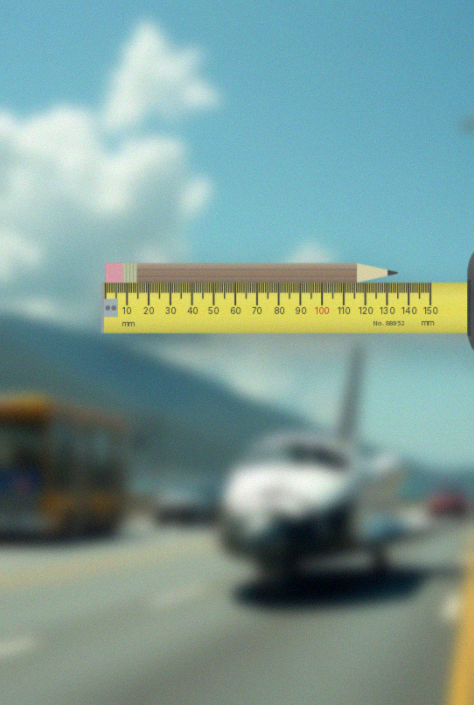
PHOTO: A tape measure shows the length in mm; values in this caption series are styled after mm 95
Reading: mm 135
